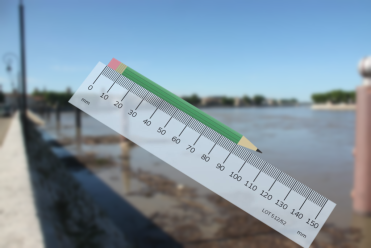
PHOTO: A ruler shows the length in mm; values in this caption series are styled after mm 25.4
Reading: mm 105
